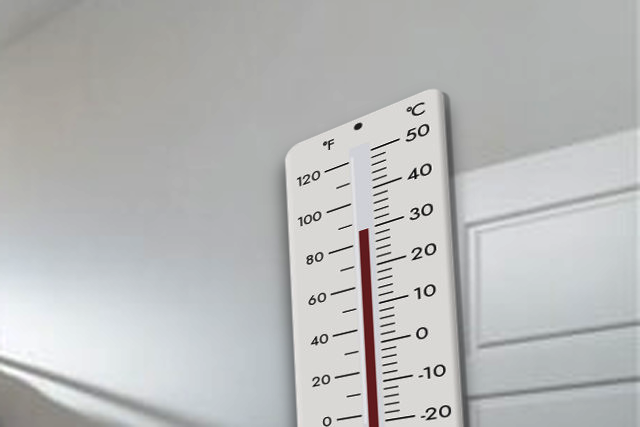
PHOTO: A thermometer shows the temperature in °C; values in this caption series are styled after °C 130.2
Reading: °C 30
